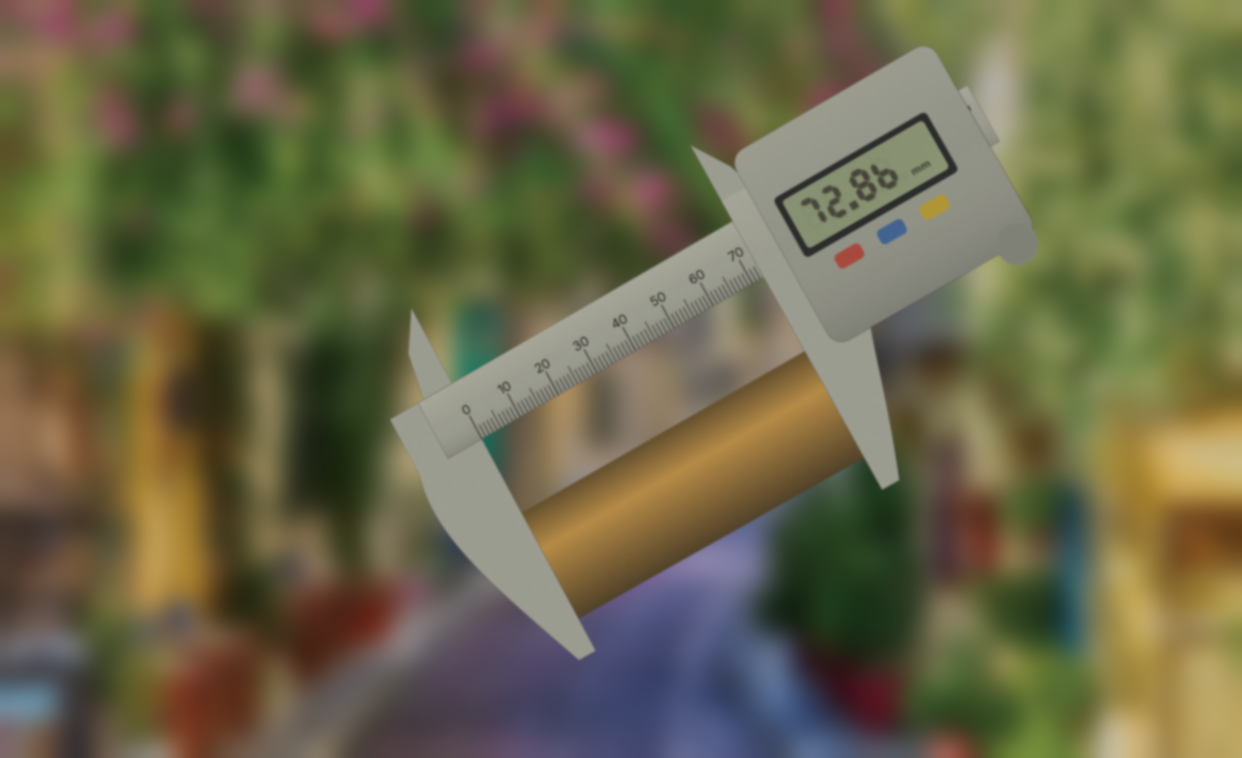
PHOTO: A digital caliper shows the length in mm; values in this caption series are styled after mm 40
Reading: mm 72.86
